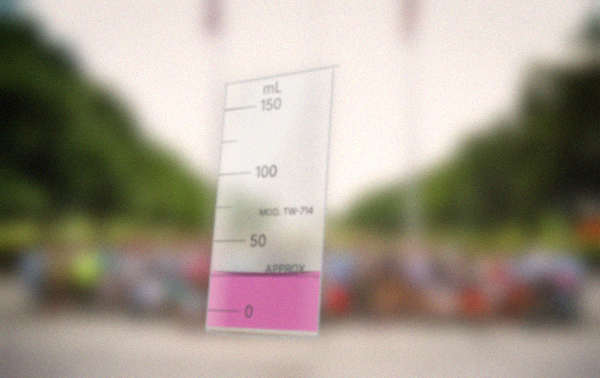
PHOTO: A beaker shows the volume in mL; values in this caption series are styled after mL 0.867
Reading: mL 25
